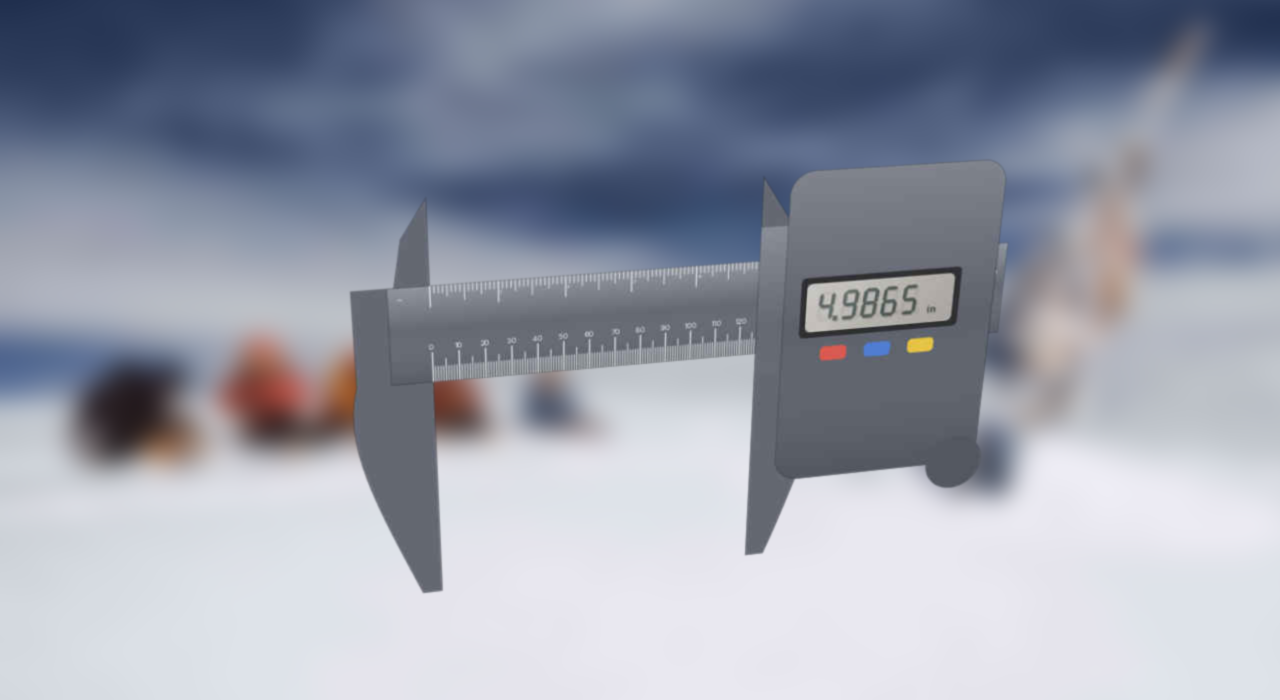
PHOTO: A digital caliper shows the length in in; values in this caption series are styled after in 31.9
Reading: in 4.9865
